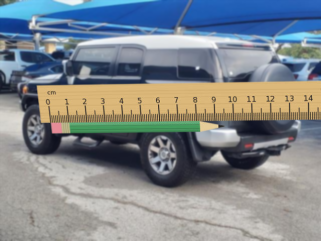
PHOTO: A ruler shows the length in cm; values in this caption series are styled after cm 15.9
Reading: cm 9.5
